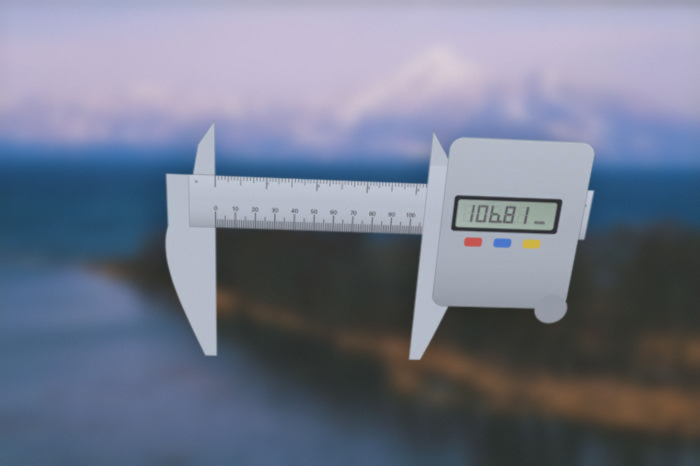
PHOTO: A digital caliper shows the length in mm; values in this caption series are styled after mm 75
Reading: mm 106.81
